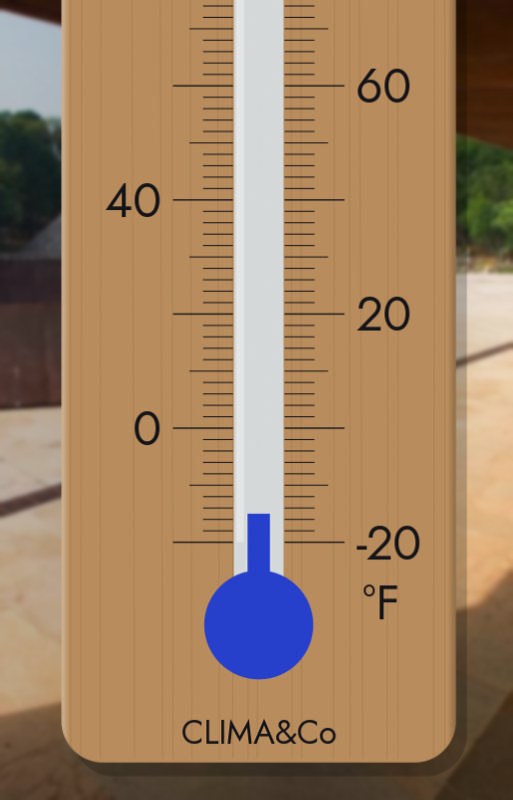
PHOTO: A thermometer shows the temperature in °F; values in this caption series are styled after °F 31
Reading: °F -15
